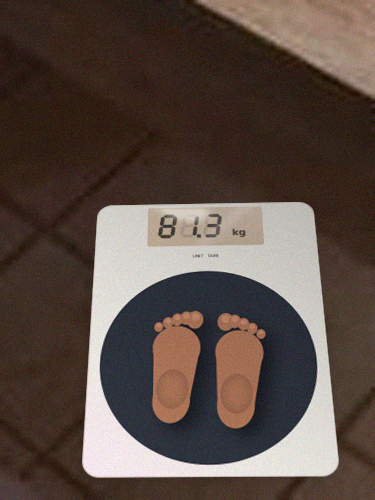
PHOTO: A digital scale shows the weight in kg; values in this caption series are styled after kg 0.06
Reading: kg 81.3
